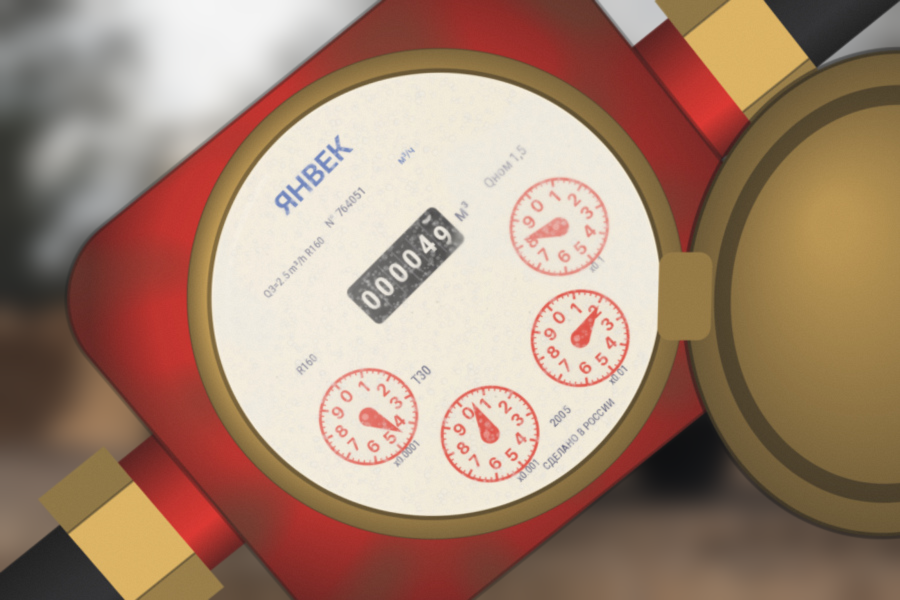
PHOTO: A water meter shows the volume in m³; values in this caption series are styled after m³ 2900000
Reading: m³ 48.8204
